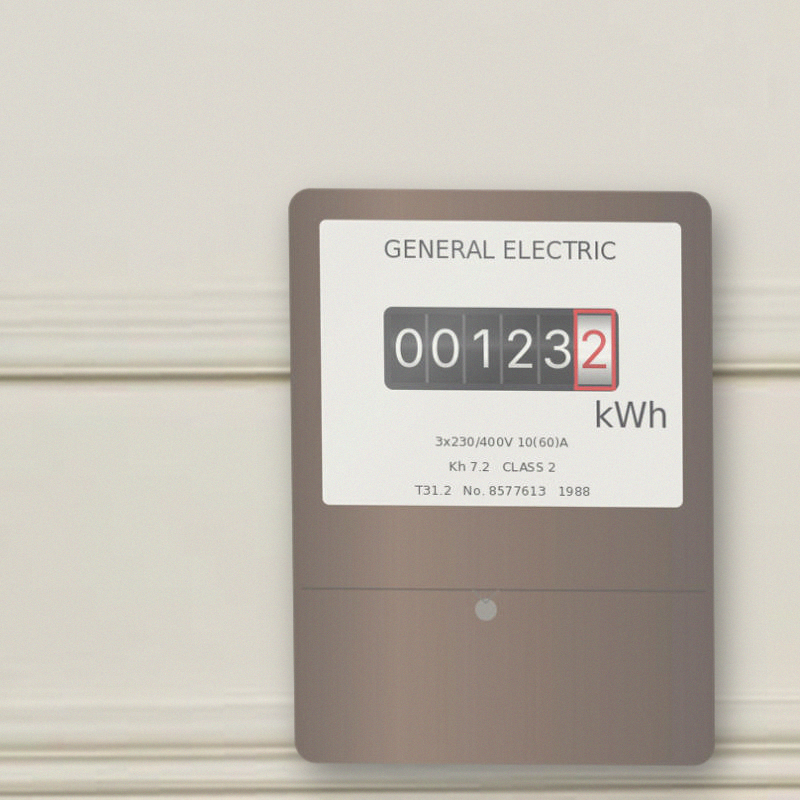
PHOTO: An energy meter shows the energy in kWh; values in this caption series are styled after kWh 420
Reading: kWh 123.2
